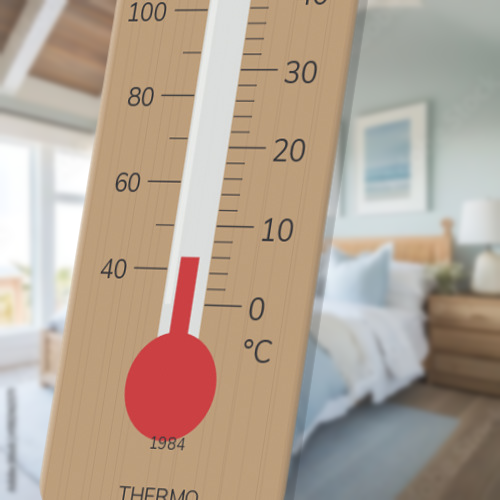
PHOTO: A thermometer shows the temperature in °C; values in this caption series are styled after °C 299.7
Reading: °C 6
